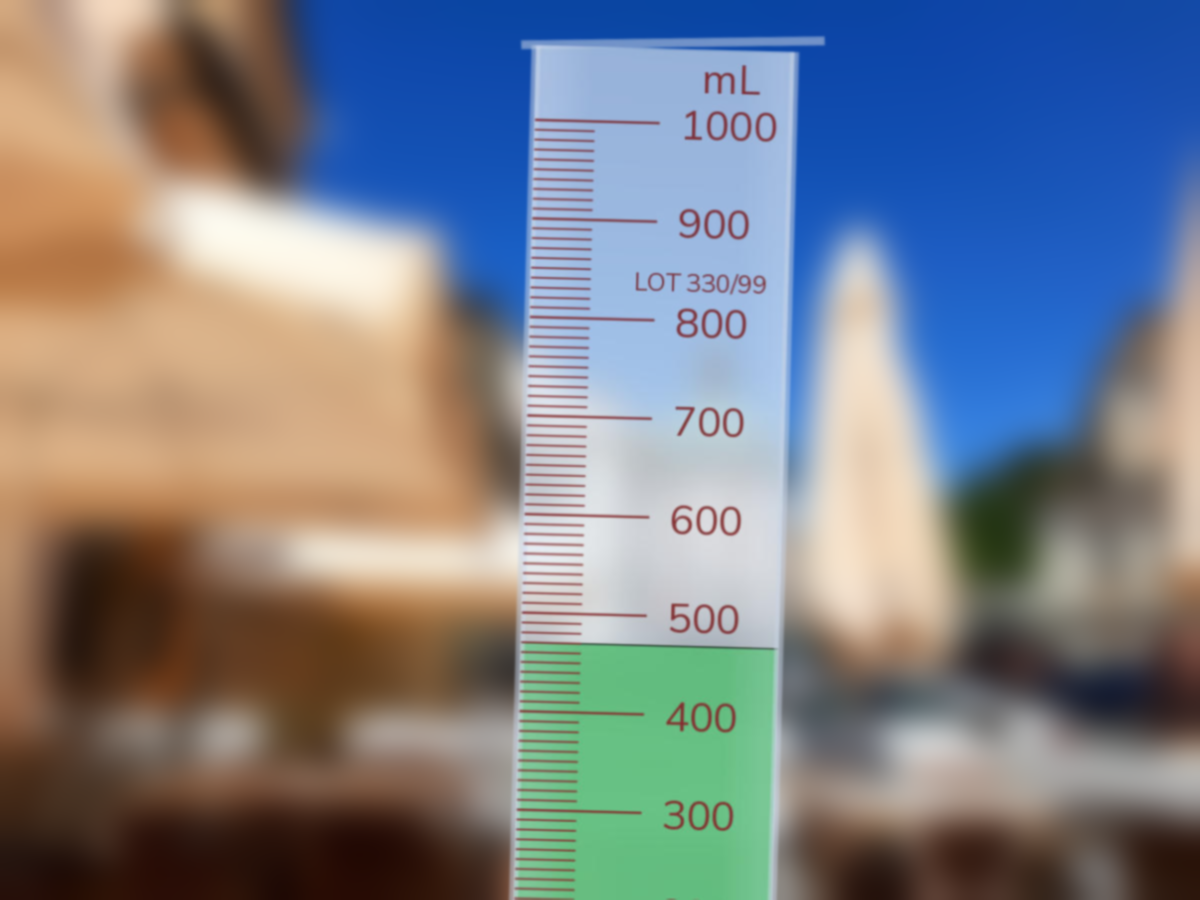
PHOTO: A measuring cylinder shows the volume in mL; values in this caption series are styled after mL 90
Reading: mL 470
